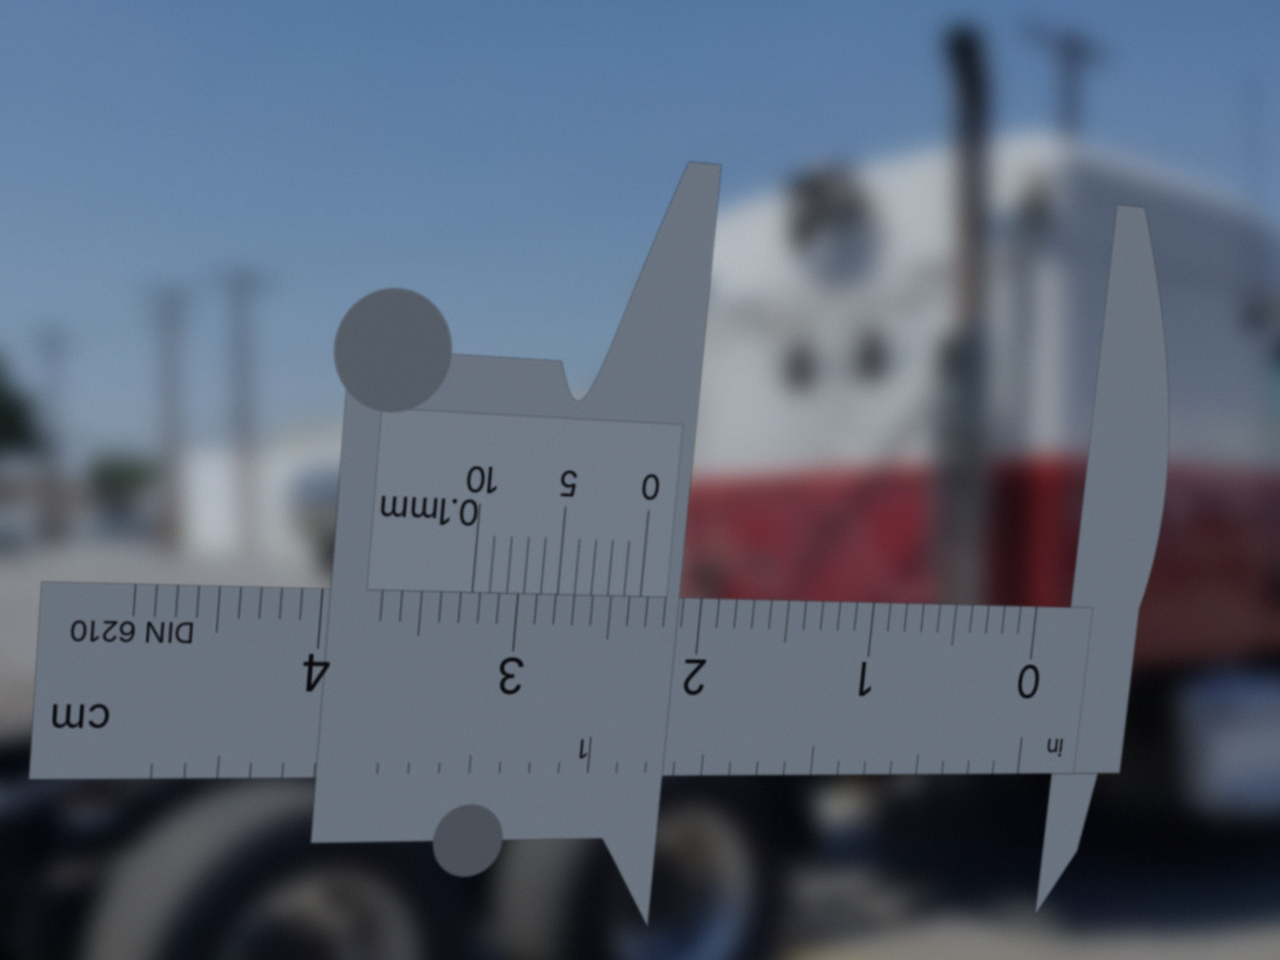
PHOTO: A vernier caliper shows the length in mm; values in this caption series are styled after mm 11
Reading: mm 23.4
